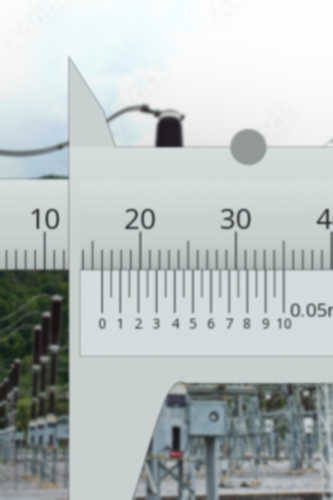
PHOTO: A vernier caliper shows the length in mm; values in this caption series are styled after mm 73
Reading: mm 16.0
